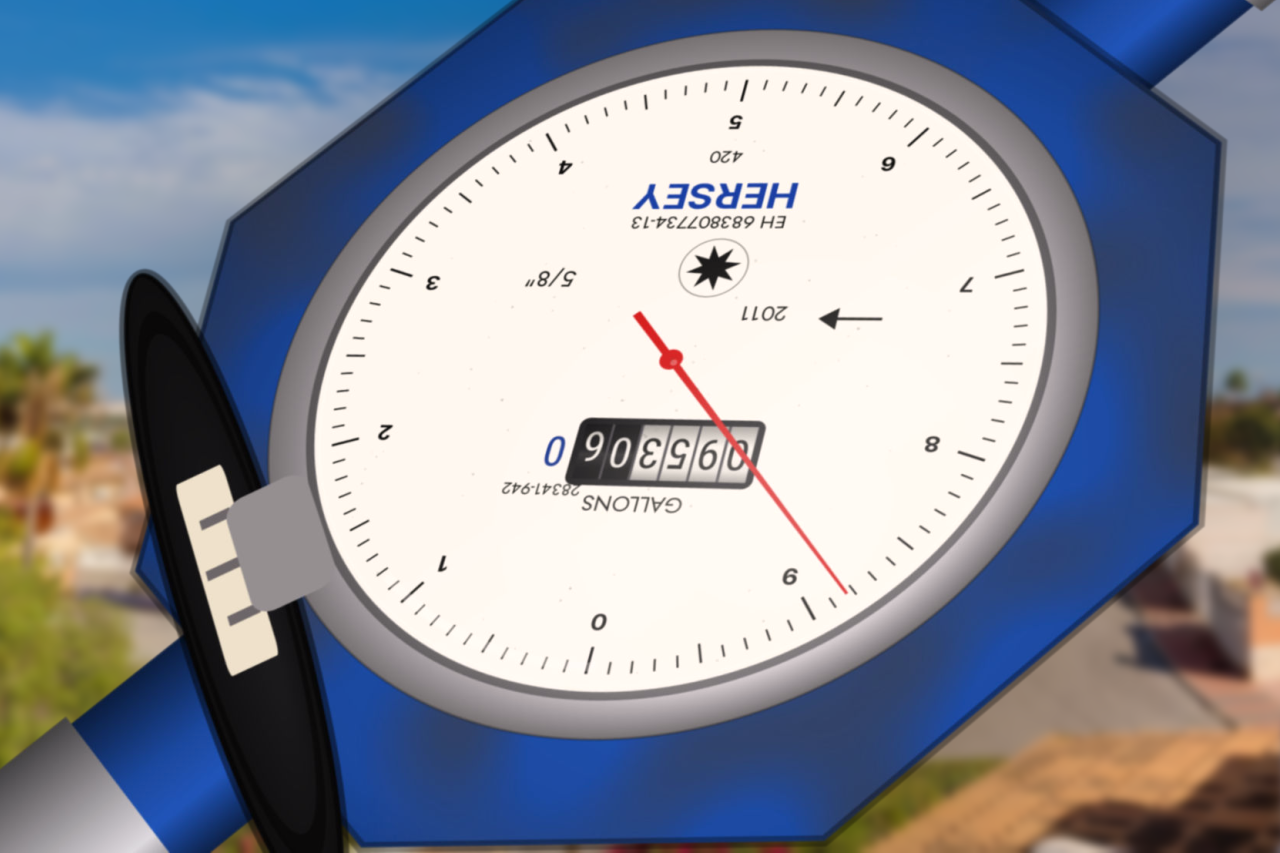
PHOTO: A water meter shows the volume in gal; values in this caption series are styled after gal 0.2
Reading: gal 953058.8
